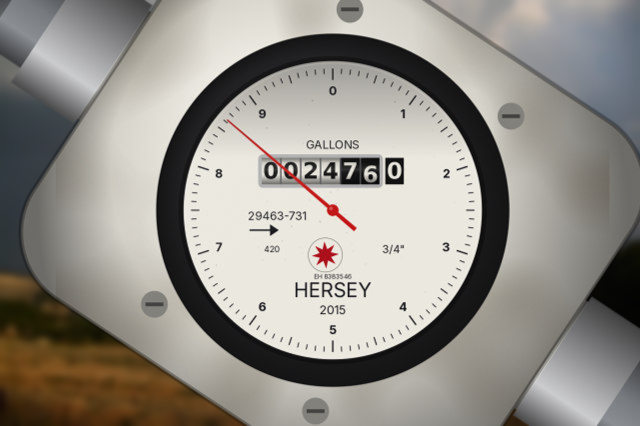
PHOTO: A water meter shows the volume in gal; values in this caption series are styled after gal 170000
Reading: gal 24758.6
